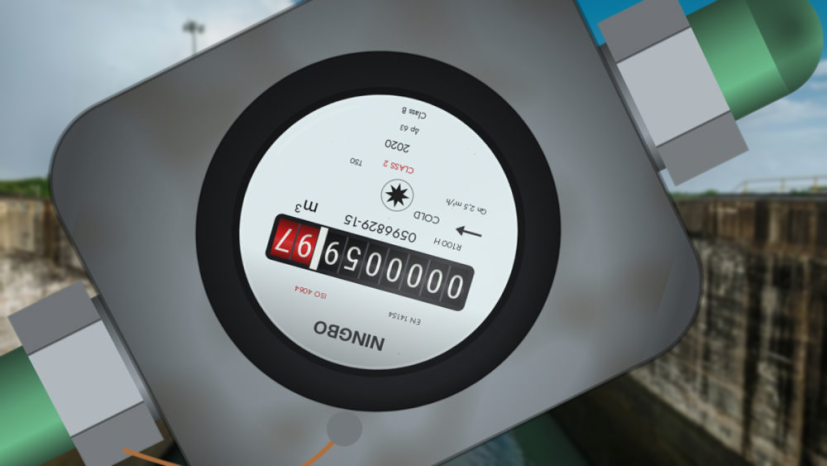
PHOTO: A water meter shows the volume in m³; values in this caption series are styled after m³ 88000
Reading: m³ 59.97
